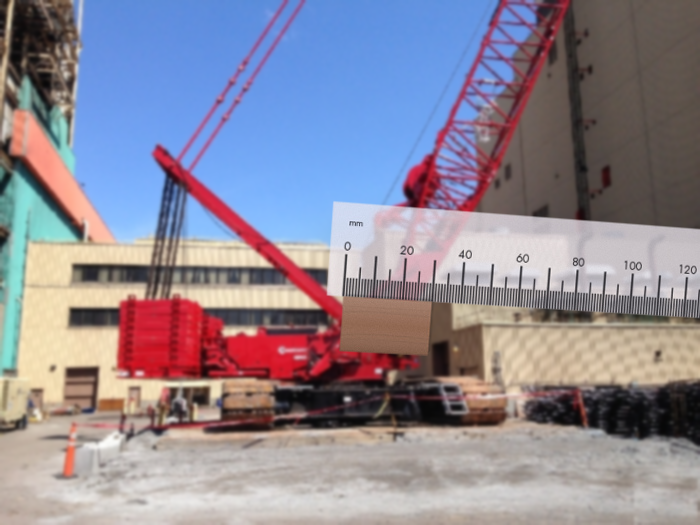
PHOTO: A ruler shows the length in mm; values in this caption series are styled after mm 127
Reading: mm 30
